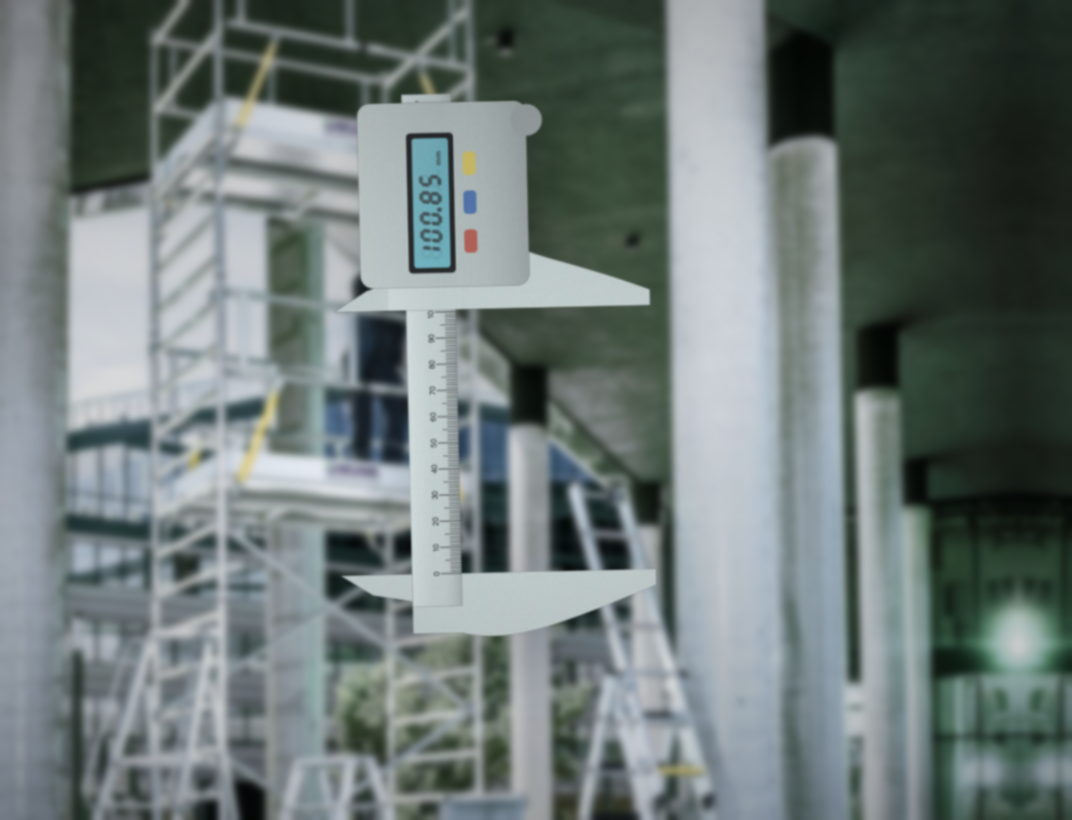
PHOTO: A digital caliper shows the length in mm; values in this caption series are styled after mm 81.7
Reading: mm 100.85
